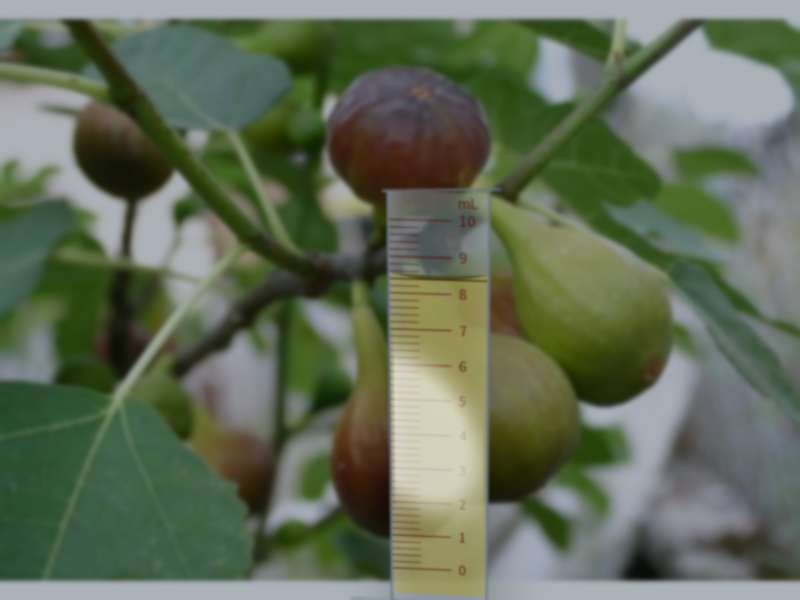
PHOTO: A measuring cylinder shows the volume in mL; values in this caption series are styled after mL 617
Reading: mL 8.4
